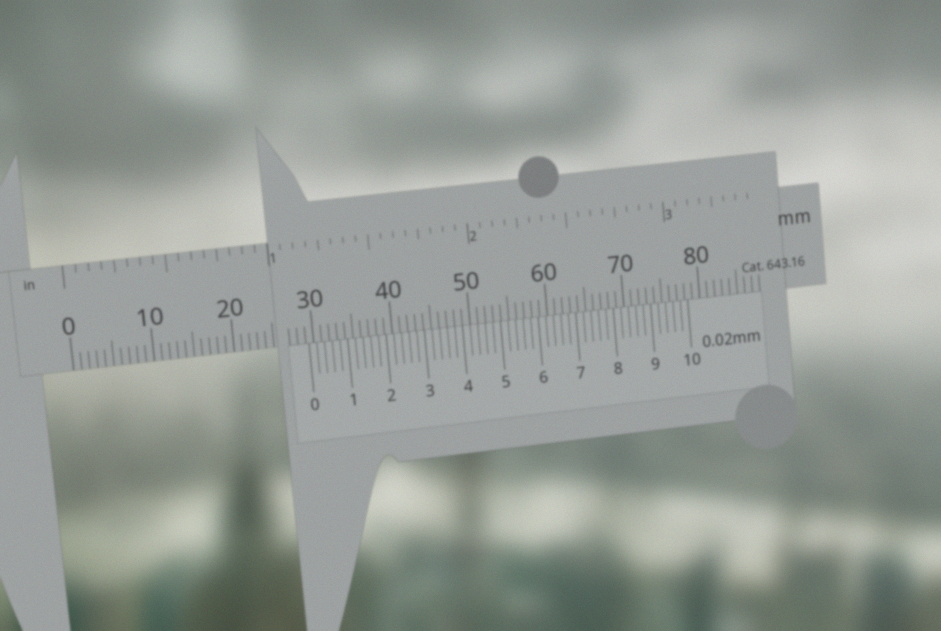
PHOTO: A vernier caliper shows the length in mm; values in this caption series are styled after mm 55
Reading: mm 29.4
